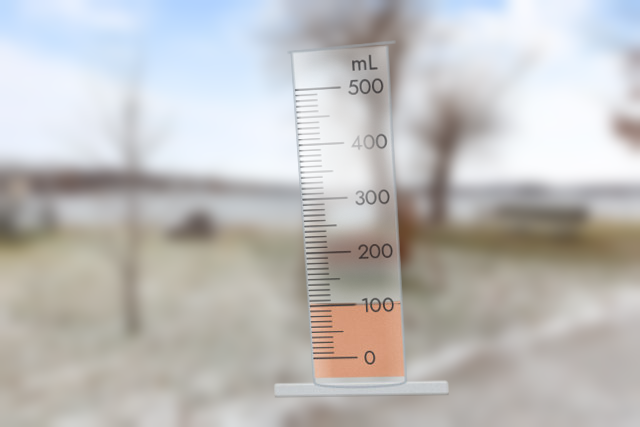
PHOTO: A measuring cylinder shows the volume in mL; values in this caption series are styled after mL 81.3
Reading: mL 100
